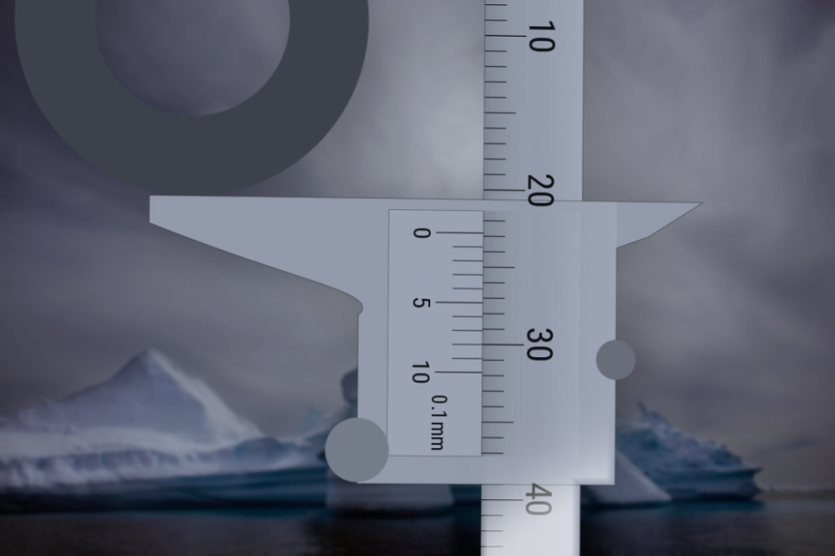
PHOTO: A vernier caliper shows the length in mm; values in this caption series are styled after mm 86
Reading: mm 22.8
